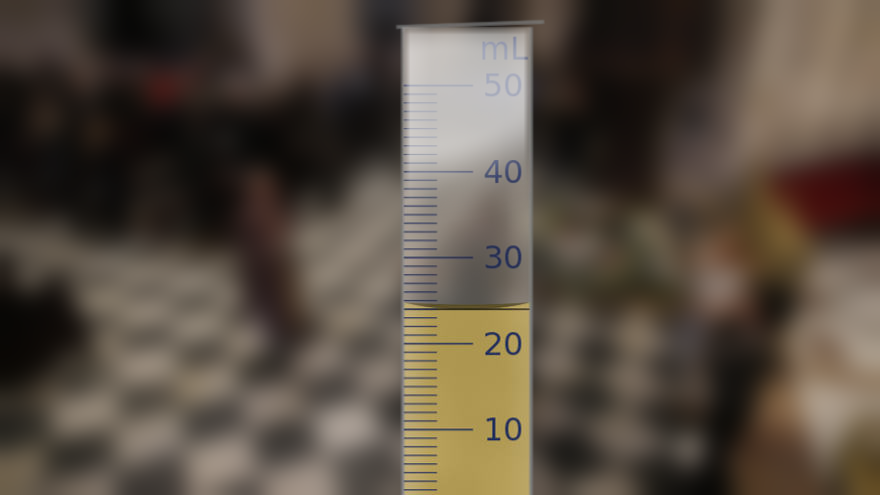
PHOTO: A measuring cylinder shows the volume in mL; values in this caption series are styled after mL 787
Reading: mL 24
